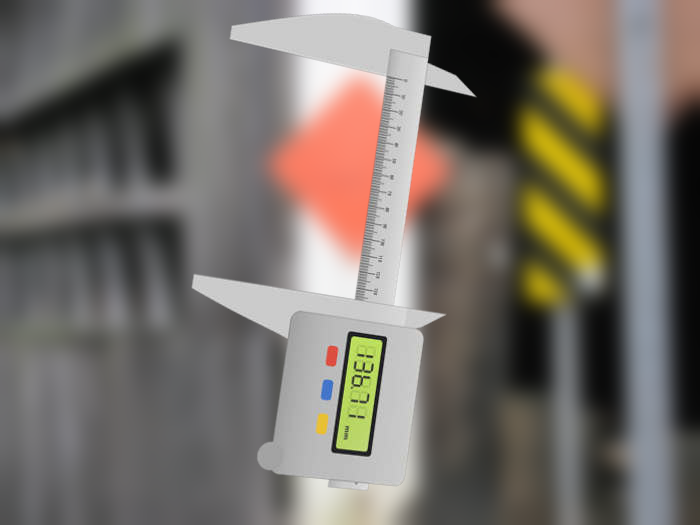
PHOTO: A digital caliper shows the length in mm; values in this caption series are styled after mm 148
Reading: mm 136.71
